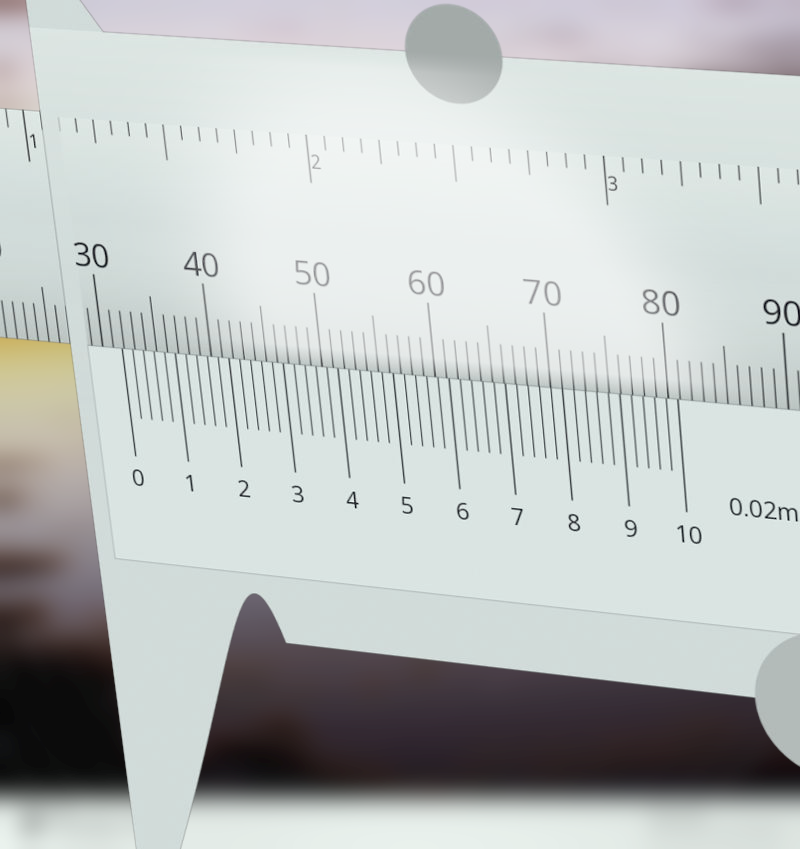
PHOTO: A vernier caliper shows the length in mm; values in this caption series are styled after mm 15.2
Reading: mm 31.8
